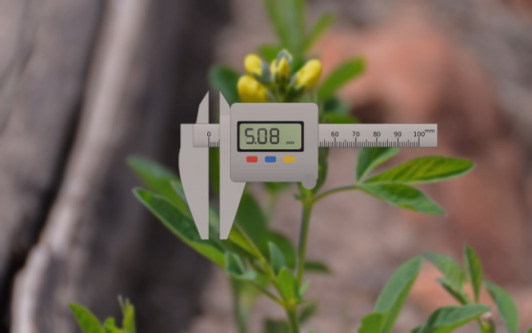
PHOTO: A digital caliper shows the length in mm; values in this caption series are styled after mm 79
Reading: mm 5.08
